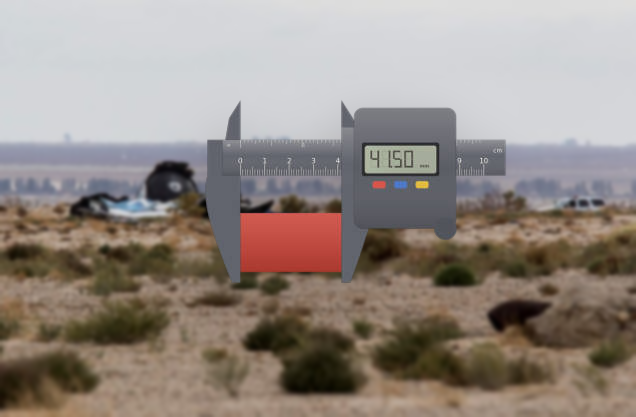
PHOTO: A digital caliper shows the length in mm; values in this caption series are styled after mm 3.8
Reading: mm 41.50
